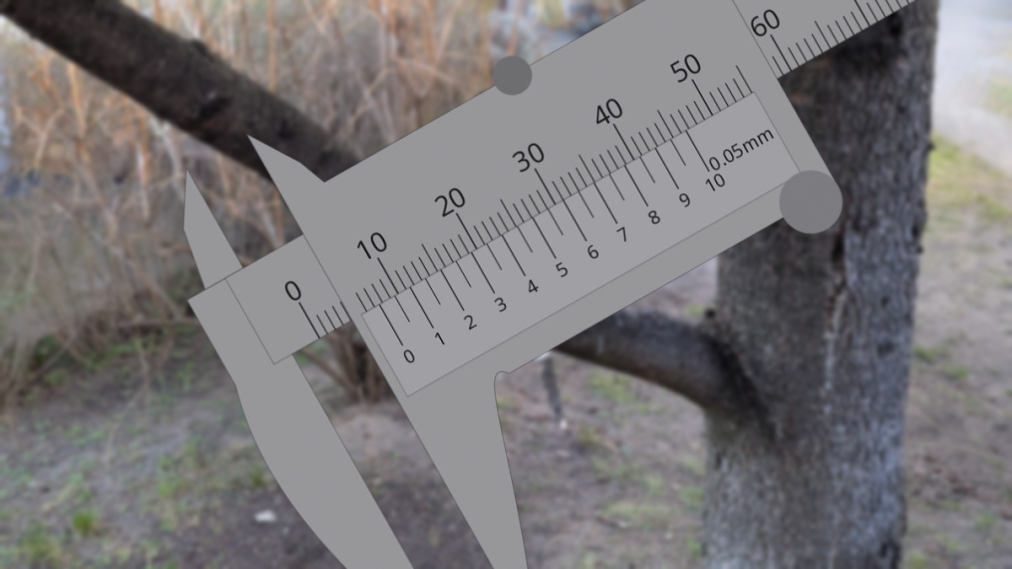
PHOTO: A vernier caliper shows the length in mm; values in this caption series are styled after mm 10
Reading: mm 7.6
